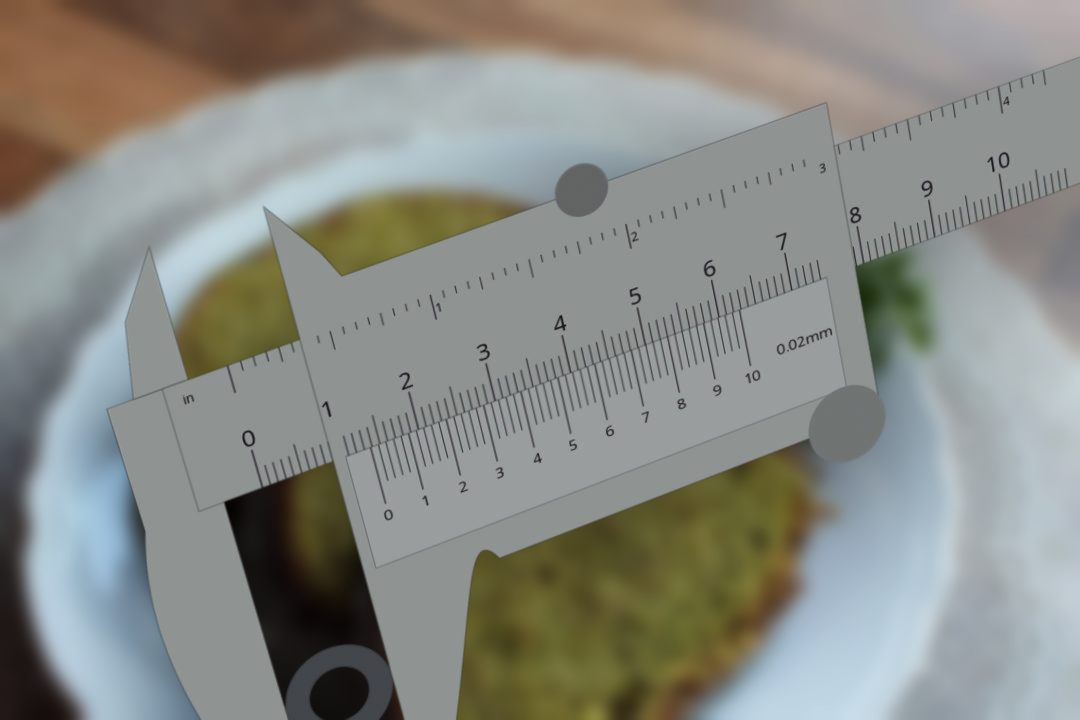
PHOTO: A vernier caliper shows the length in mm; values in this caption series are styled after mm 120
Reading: mm 13.8
